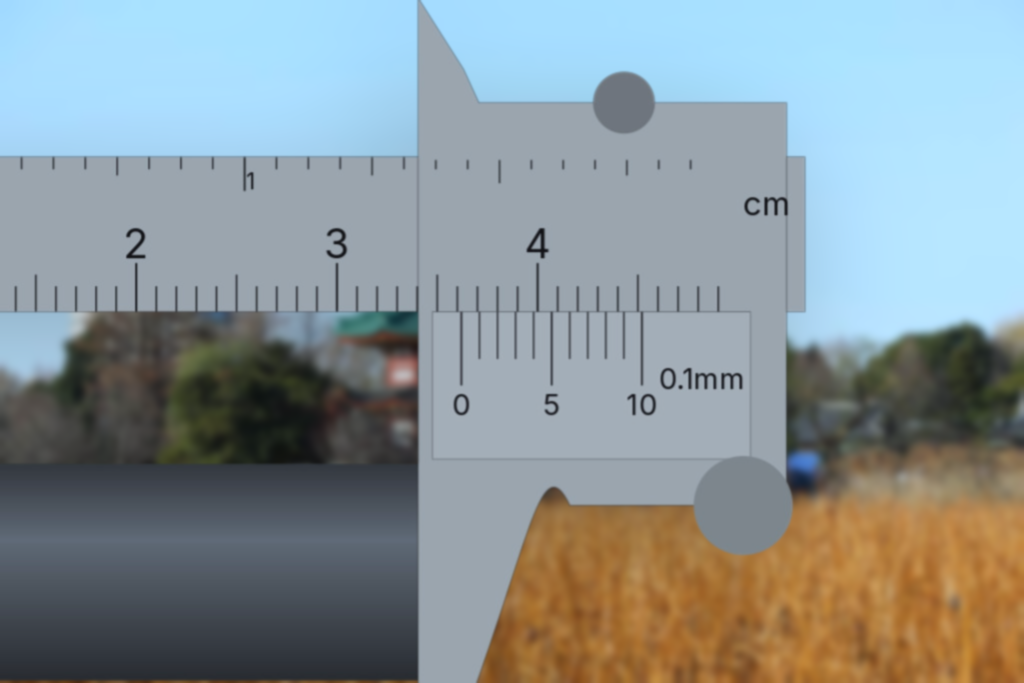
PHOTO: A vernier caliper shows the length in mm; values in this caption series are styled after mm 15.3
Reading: mm 36.2
